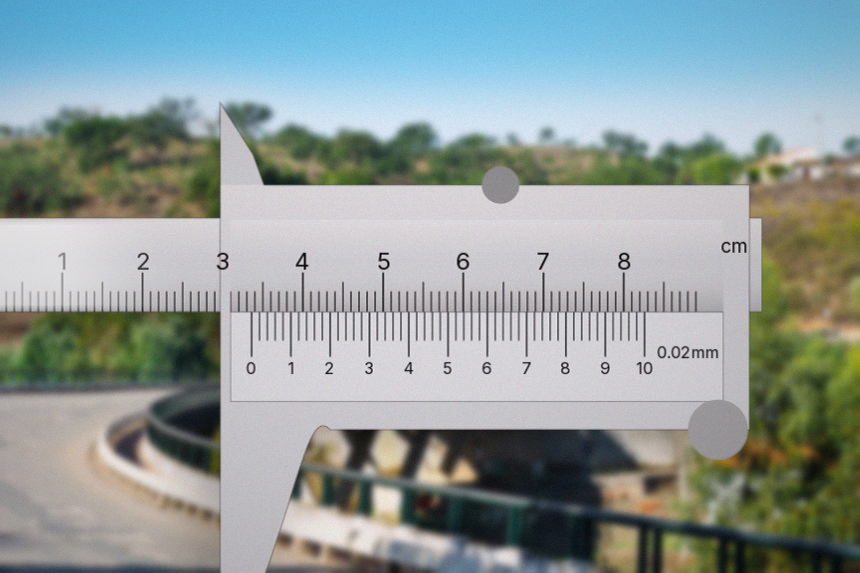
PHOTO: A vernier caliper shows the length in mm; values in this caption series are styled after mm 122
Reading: mm 33.6
